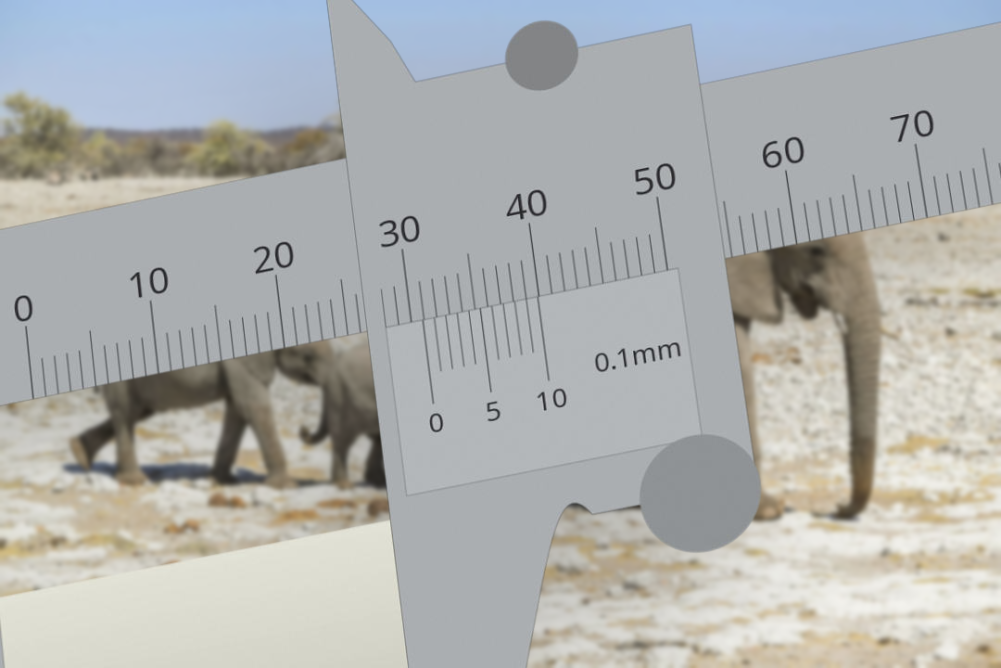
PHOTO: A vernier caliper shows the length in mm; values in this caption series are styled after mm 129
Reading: mm 30.9
